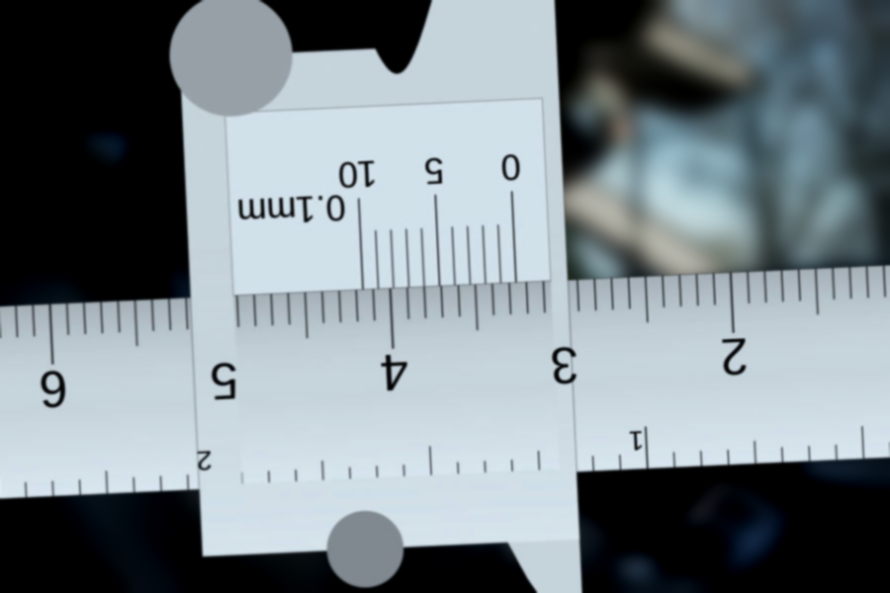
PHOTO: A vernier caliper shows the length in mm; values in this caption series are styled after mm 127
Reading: mm 32.6
